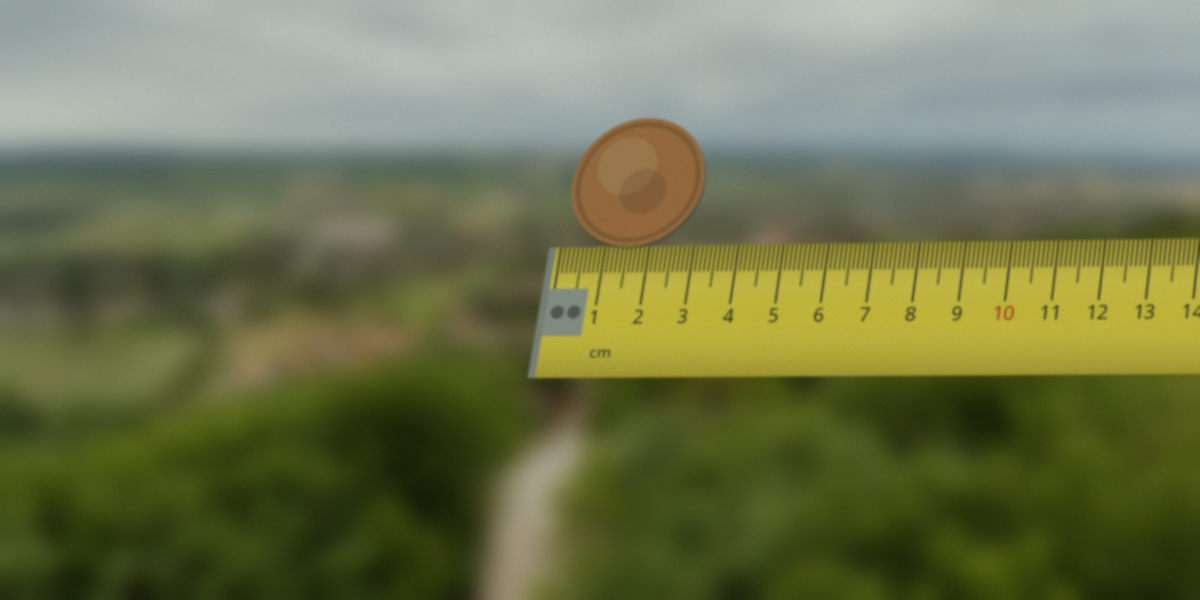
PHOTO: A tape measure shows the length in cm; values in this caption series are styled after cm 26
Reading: cm 3
